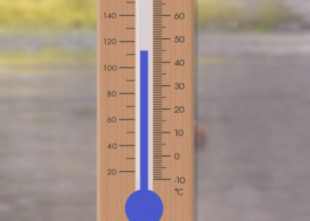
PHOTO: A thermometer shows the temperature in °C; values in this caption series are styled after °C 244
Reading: °C 45
